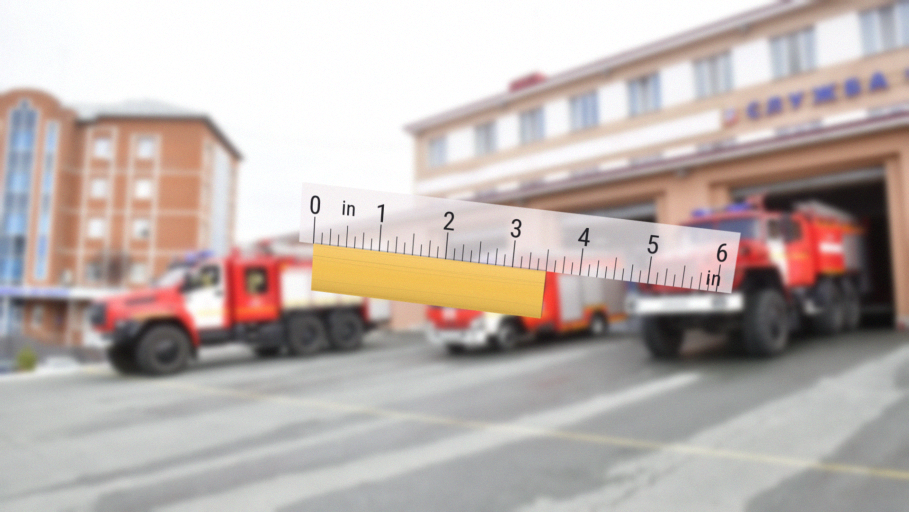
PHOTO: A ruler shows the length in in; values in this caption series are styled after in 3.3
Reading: in 3.5
